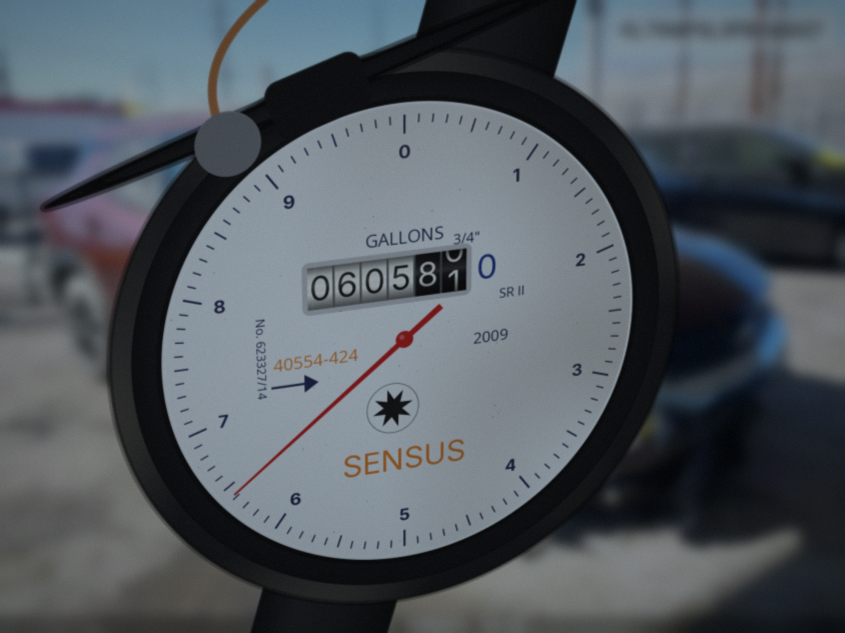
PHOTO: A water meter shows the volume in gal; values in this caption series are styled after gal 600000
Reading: gal 605806.4
